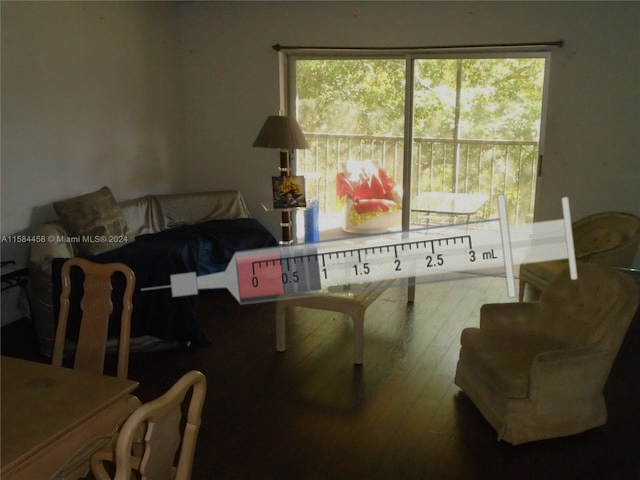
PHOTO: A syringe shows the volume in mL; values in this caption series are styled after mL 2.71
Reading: mL 0.4
